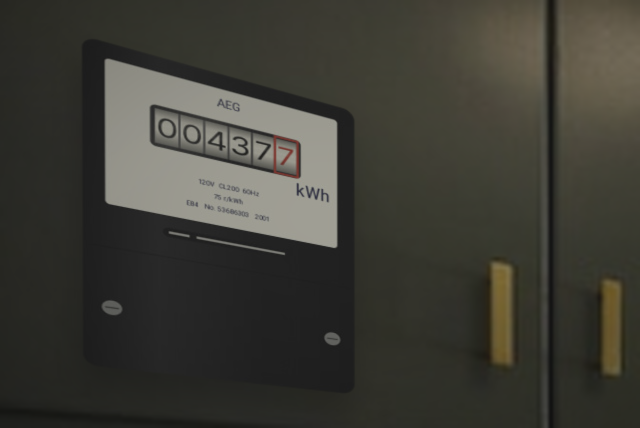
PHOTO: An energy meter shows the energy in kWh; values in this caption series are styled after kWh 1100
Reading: kWh 437.7
